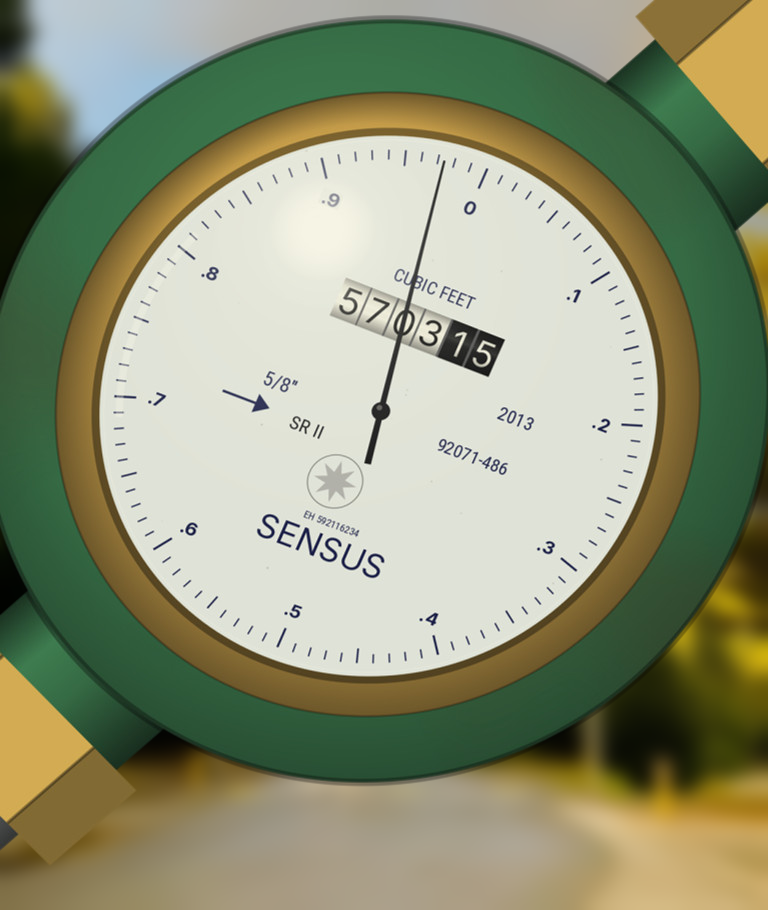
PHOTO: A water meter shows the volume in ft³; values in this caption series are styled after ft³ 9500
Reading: ft³ 570314.97
